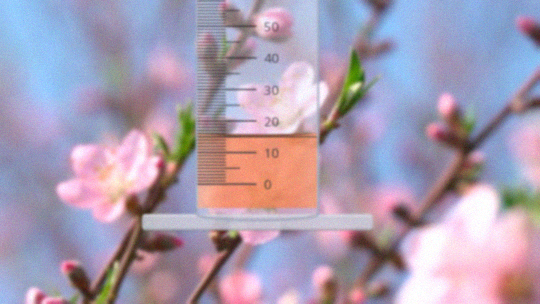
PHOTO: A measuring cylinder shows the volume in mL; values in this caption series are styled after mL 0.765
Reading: mL 15
